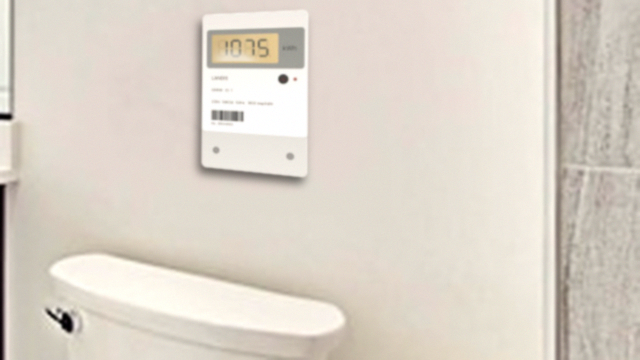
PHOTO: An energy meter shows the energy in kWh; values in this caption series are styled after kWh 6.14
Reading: kWh 1075
